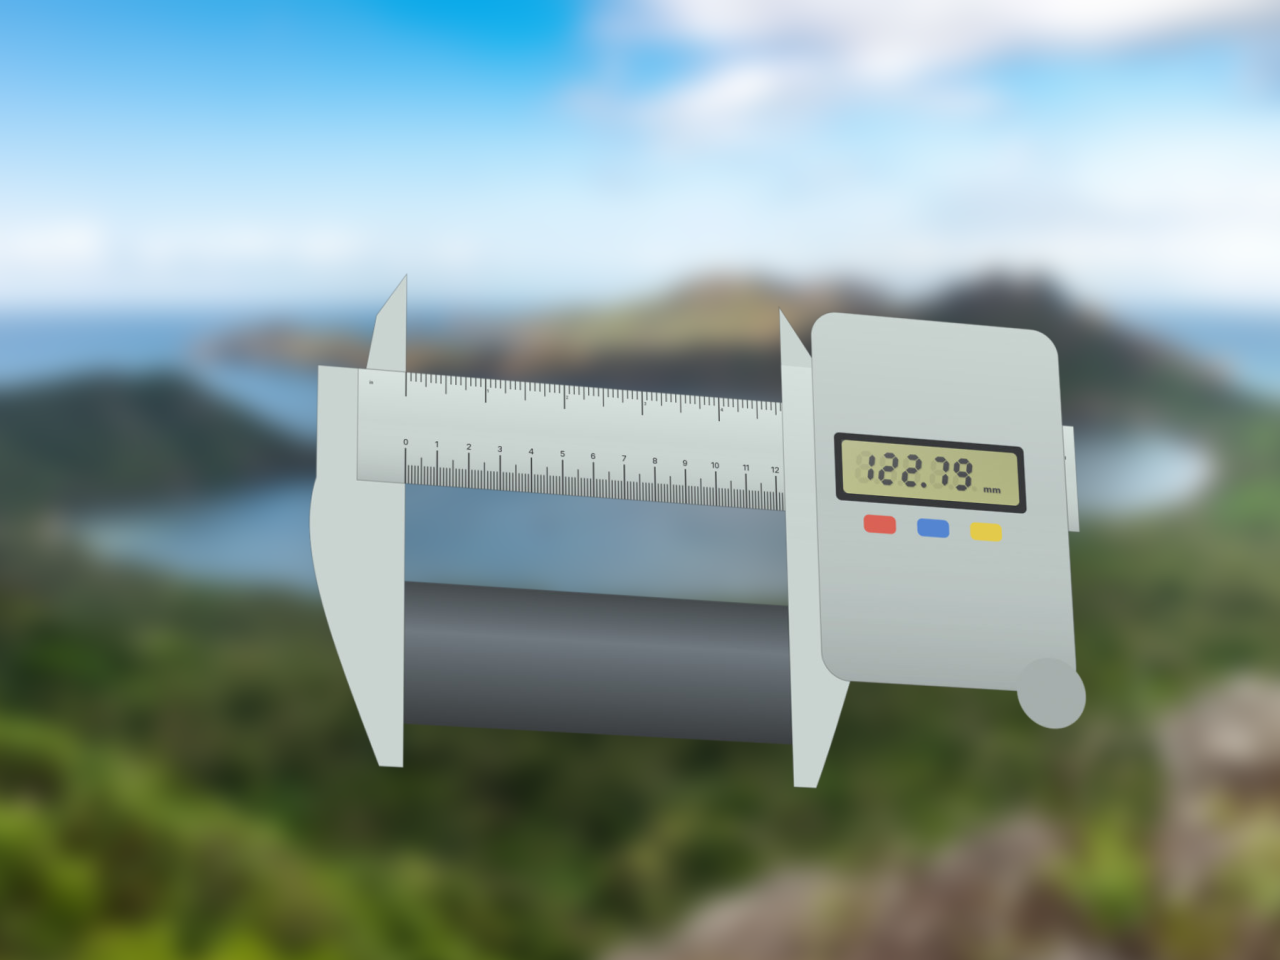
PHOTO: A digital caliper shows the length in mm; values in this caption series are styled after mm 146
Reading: mm 122.79
